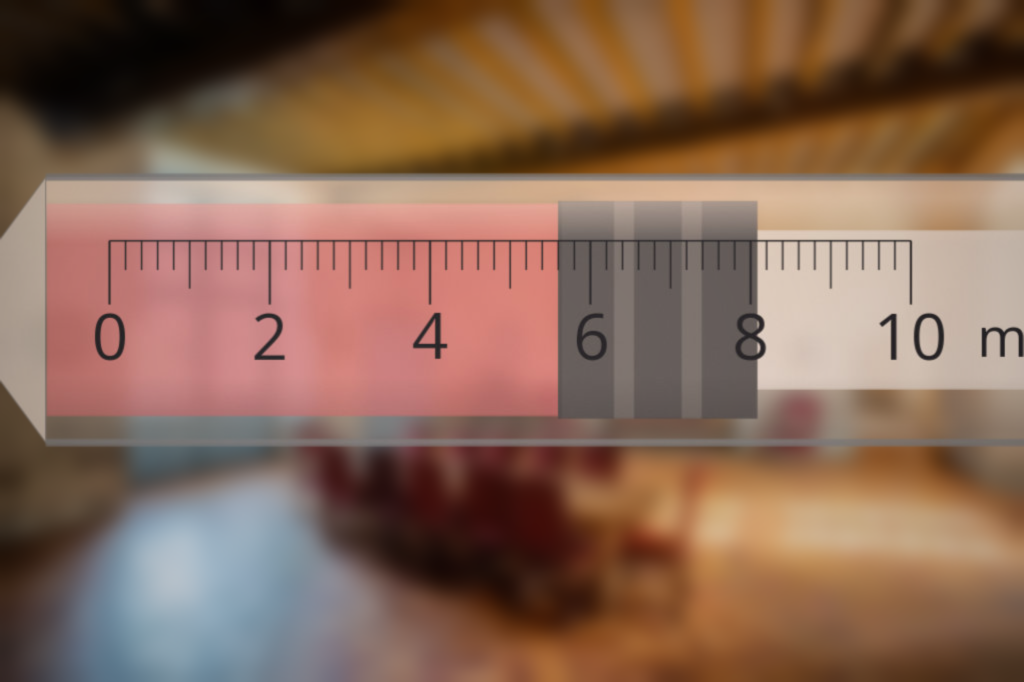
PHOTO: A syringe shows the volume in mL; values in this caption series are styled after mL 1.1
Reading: mL 5.6
